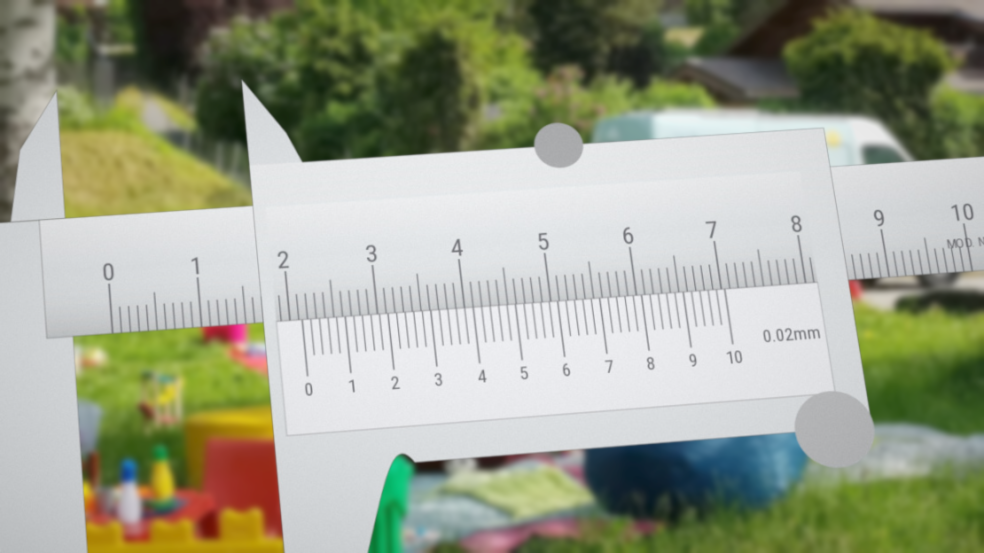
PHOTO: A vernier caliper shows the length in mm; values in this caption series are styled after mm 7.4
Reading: mm 21.4
